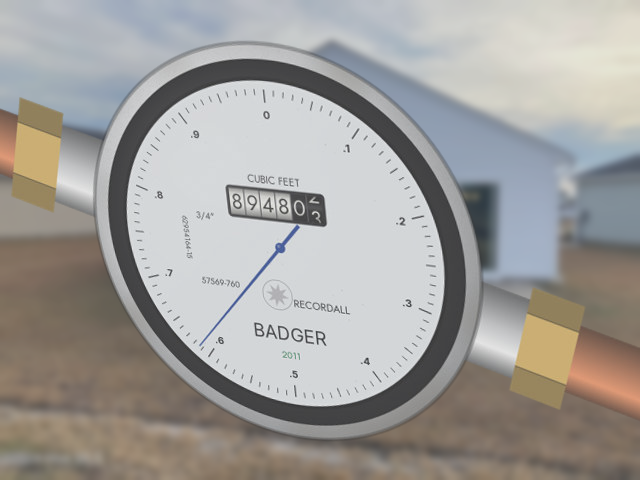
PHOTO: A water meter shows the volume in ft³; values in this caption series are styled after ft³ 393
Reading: ft³ 894802.61
